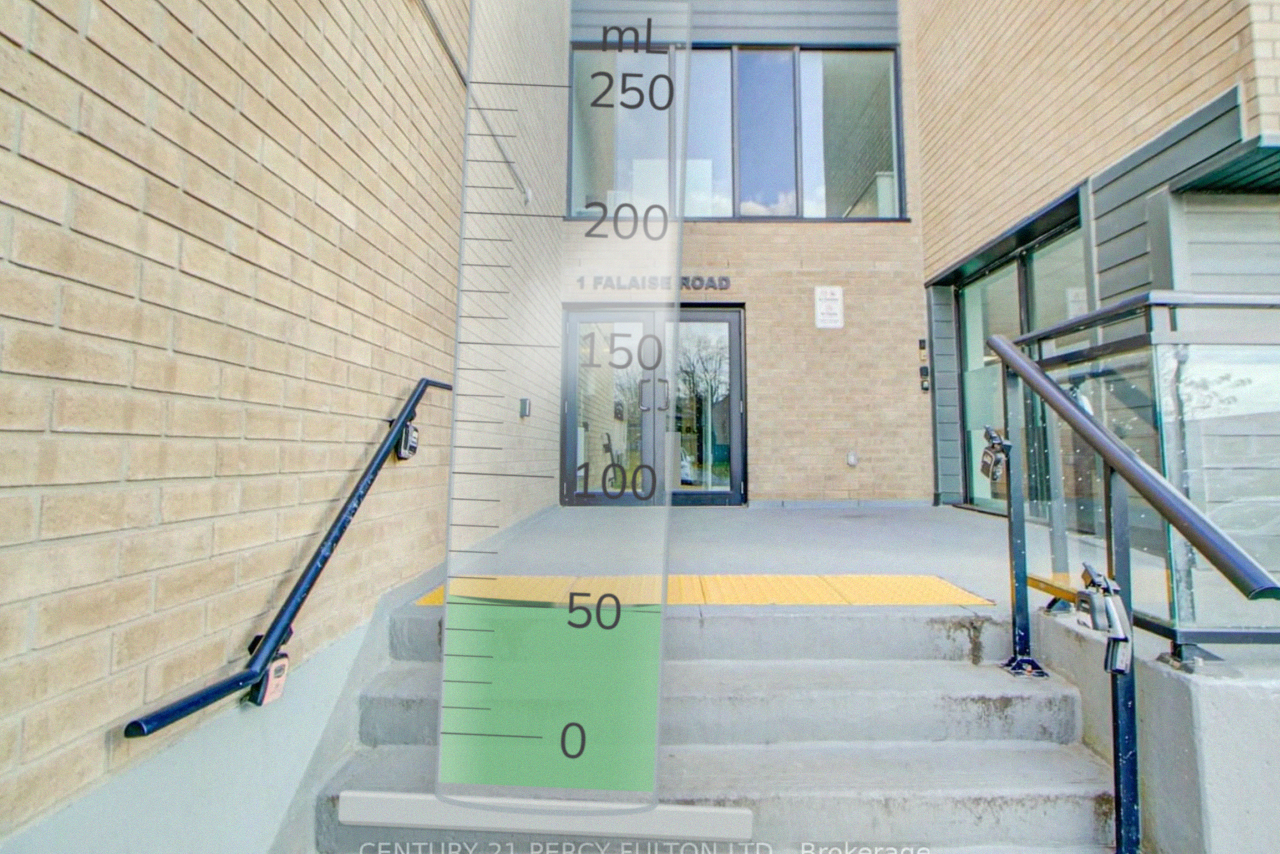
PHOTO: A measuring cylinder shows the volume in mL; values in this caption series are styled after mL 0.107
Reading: mL 50
